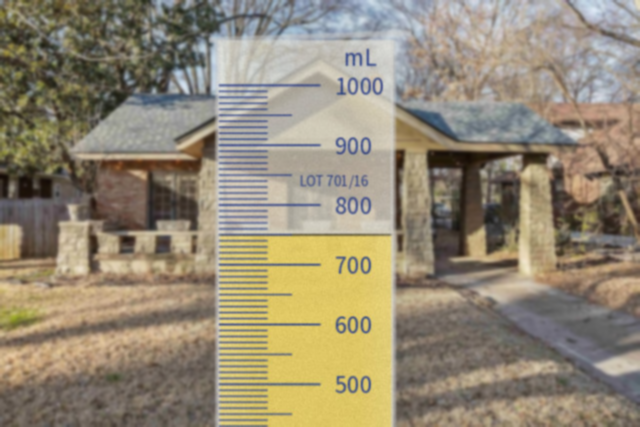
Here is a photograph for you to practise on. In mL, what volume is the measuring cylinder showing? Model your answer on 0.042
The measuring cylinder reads 750
